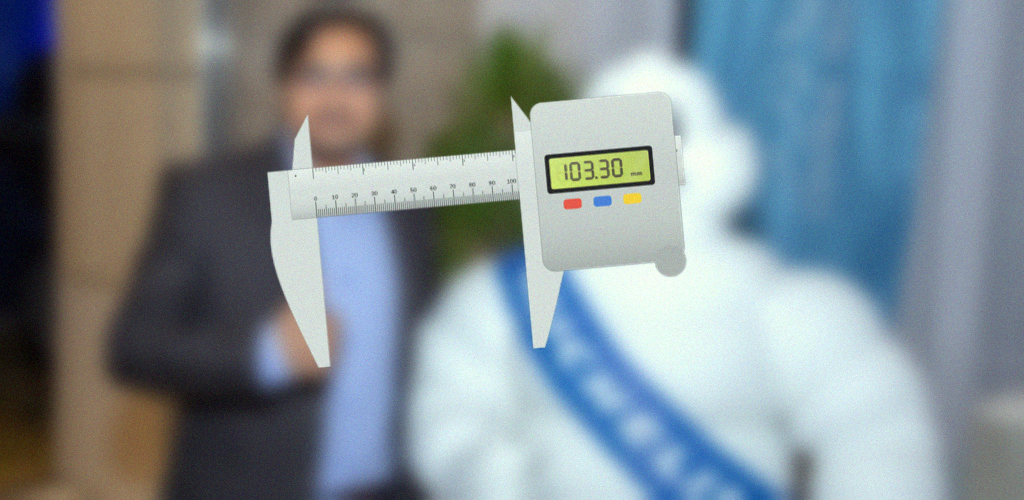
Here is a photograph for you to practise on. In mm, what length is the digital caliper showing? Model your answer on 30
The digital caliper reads 103.30
